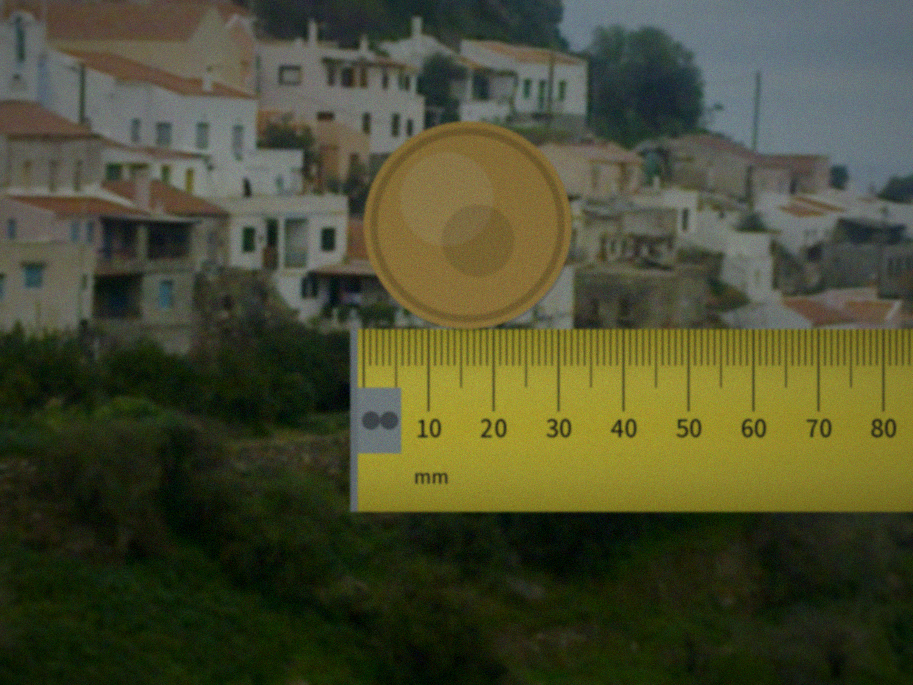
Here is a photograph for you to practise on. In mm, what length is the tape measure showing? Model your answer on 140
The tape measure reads 32
